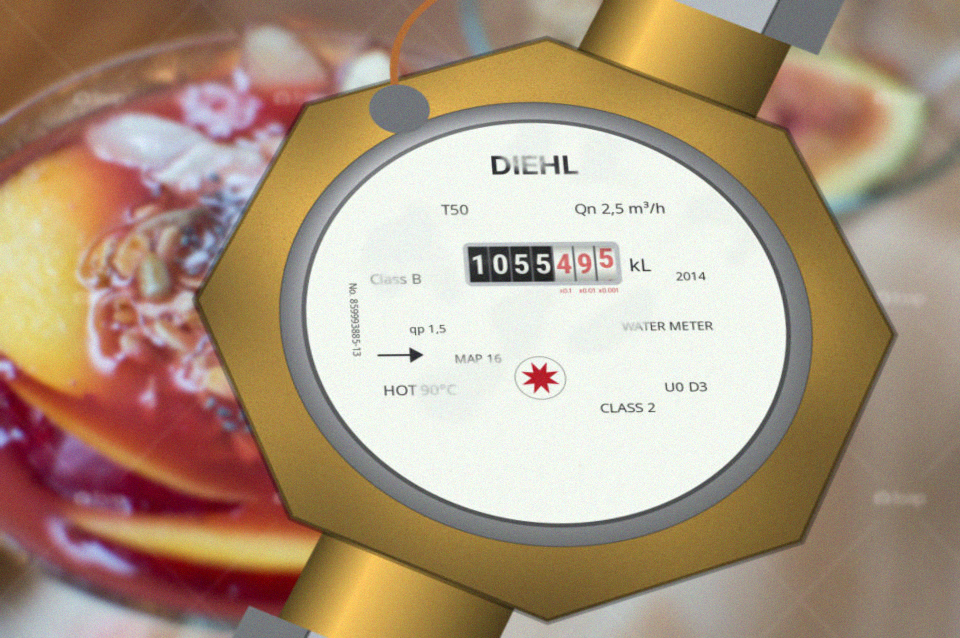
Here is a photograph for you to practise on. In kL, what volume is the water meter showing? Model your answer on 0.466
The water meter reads 1055.495
